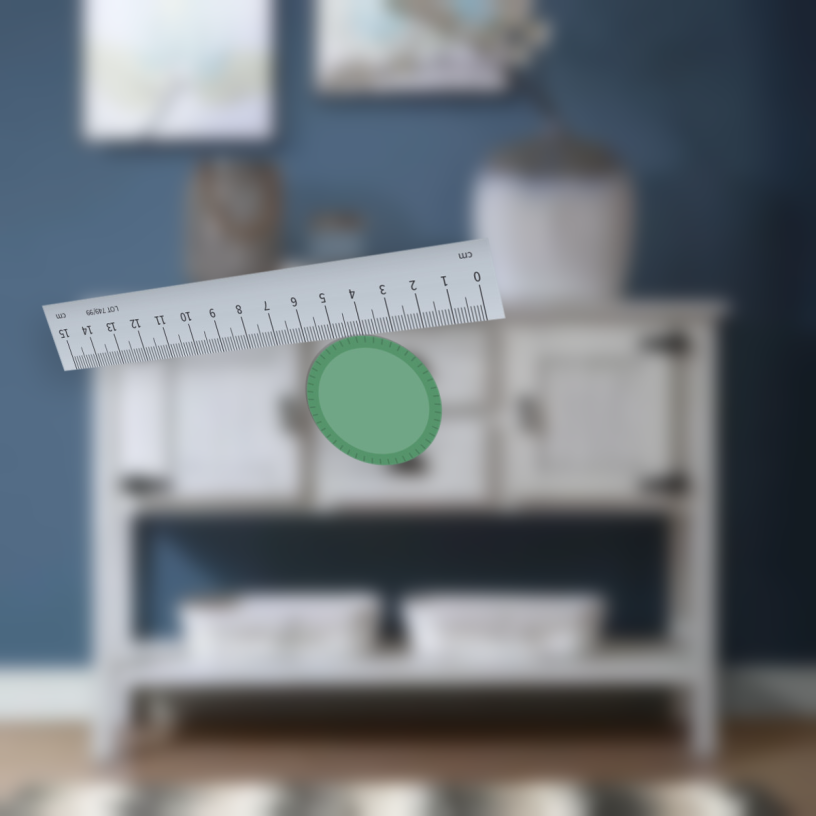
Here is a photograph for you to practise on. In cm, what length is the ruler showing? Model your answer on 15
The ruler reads 4.5
